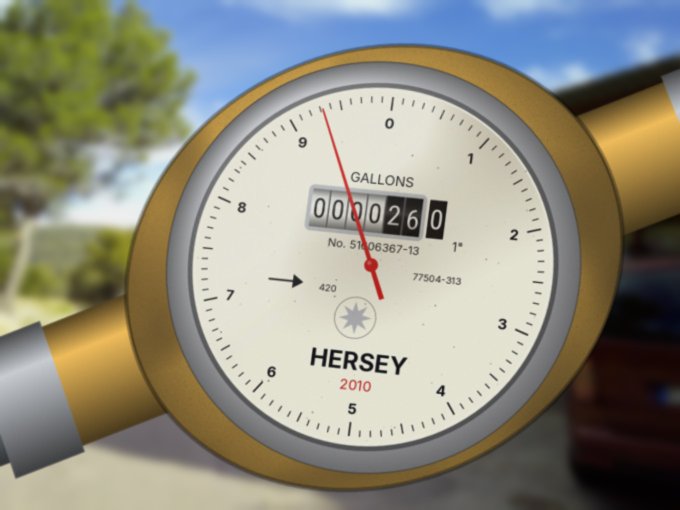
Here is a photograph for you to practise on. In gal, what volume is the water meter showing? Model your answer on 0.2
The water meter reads 259.3
